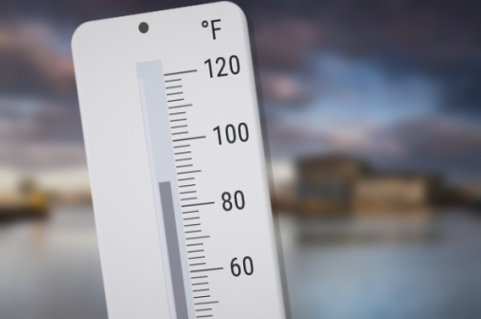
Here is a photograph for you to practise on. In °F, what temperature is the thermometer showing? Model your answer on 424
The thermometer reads 88
